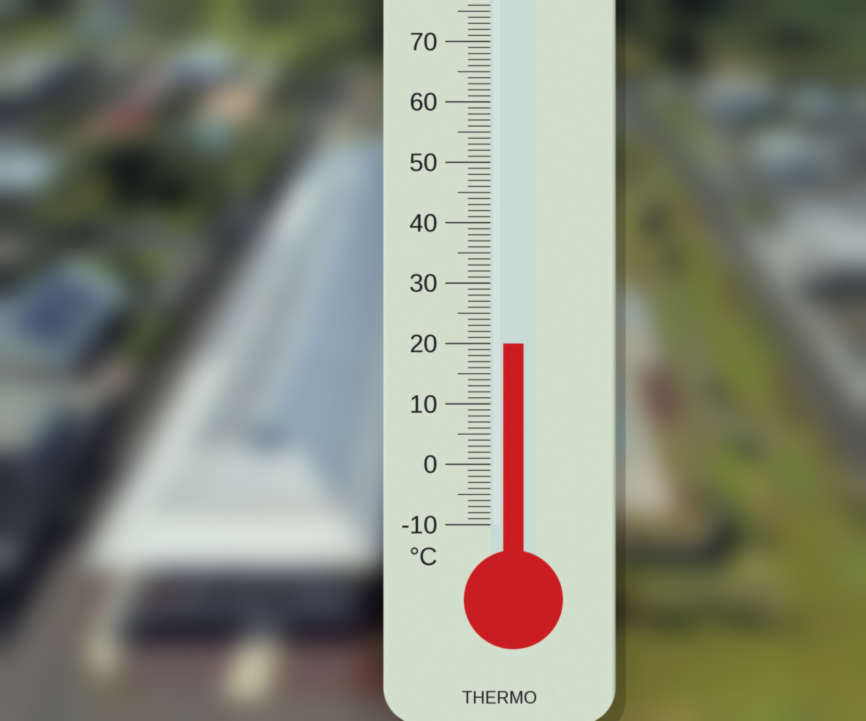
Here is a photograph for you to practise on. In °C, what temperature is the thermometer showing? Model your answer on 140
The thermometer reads 20
